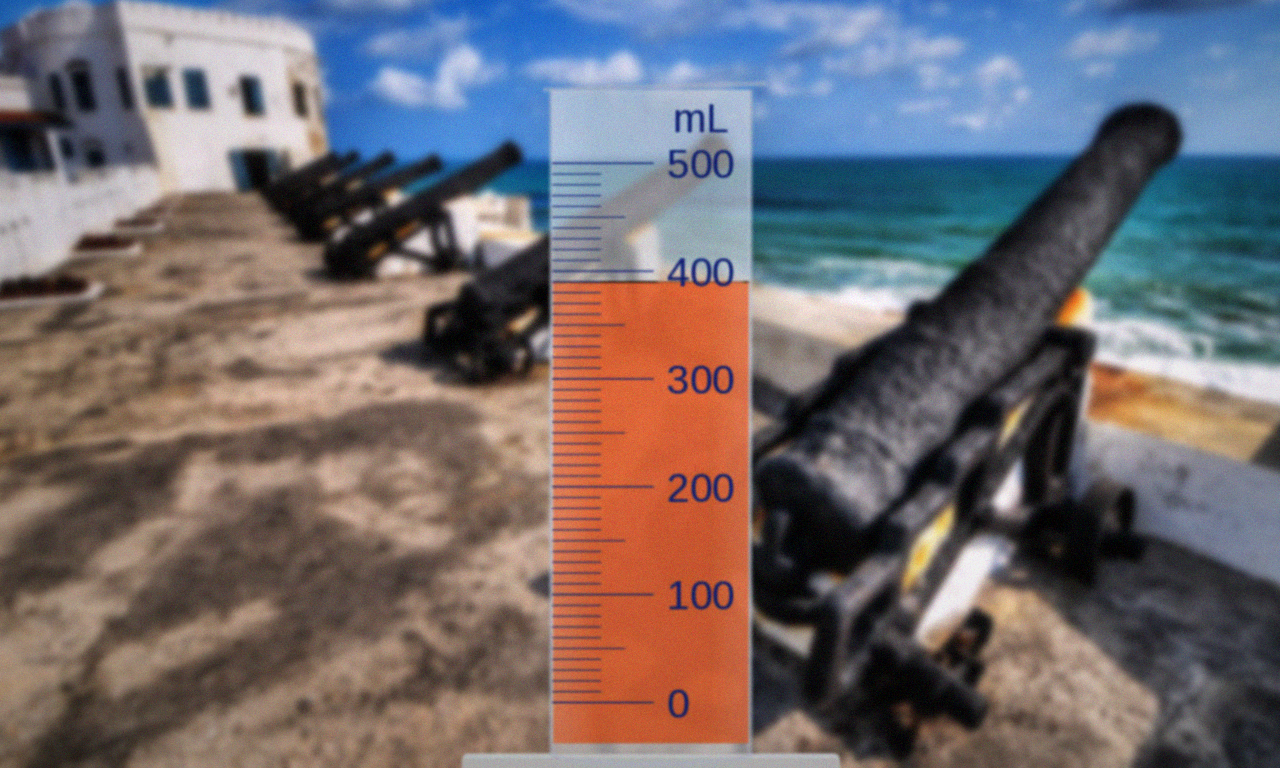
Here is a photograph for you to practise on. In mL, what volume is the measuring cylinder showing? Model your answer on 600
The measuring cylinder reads 390
